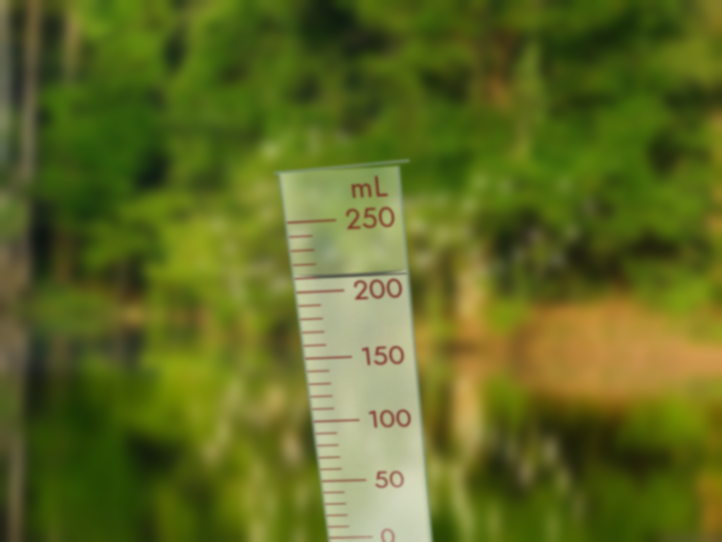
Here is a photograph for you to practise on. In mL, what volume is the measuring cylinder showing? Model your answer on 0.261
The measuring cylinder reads 210
